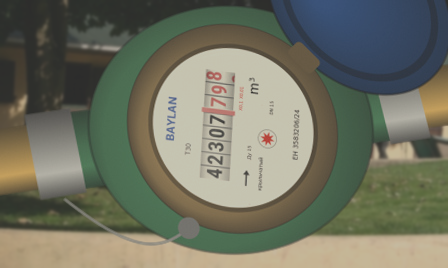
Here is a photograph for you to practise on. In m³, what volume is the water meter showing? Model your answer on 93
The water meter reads 42307.798
